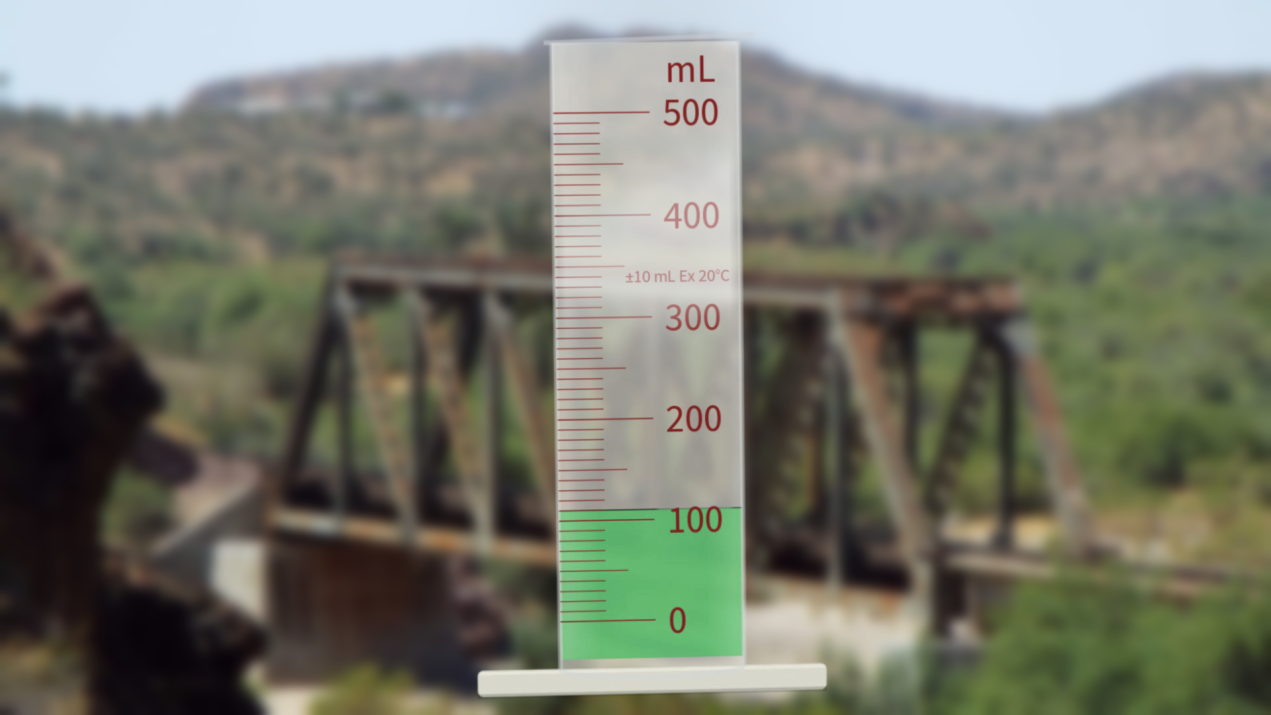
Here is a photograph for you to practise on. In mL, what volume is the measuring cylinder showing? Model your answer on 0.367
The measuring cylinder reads 110
